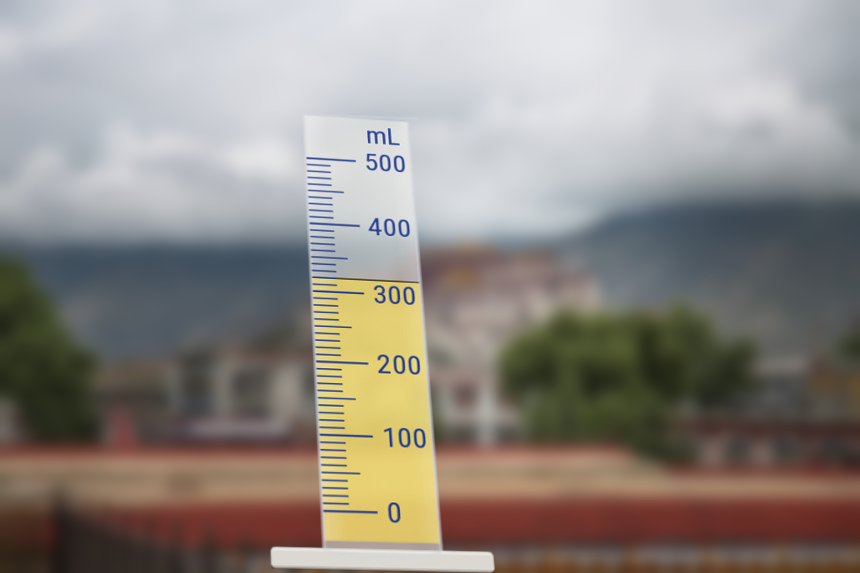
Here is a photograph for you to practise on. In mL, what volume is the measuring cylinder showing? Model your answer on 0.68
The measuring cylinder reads 320
